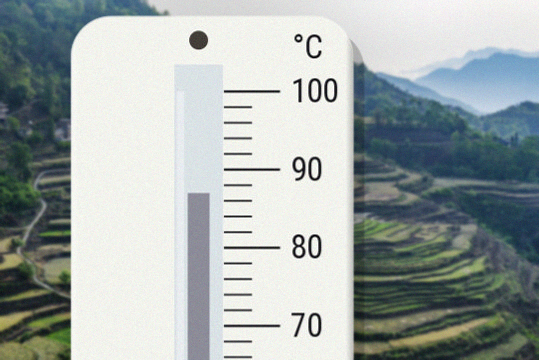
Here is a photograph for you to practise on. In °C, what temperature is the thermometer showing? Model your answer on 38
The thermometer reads 87
